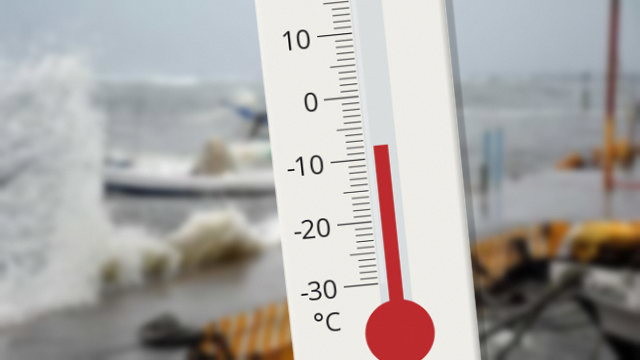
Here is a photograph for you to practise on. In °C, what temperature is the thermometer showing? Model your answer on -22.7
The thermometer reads -8
